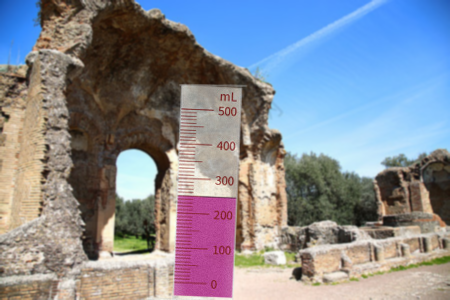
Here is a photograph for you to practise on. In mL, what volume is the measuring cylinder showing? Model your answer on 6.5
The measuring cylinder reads 250
